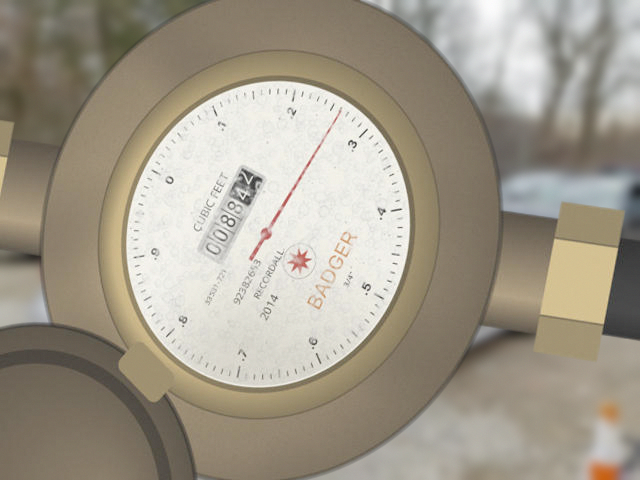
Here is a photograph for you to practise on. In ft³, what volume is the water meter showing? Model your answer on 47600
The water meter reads 8842.26
